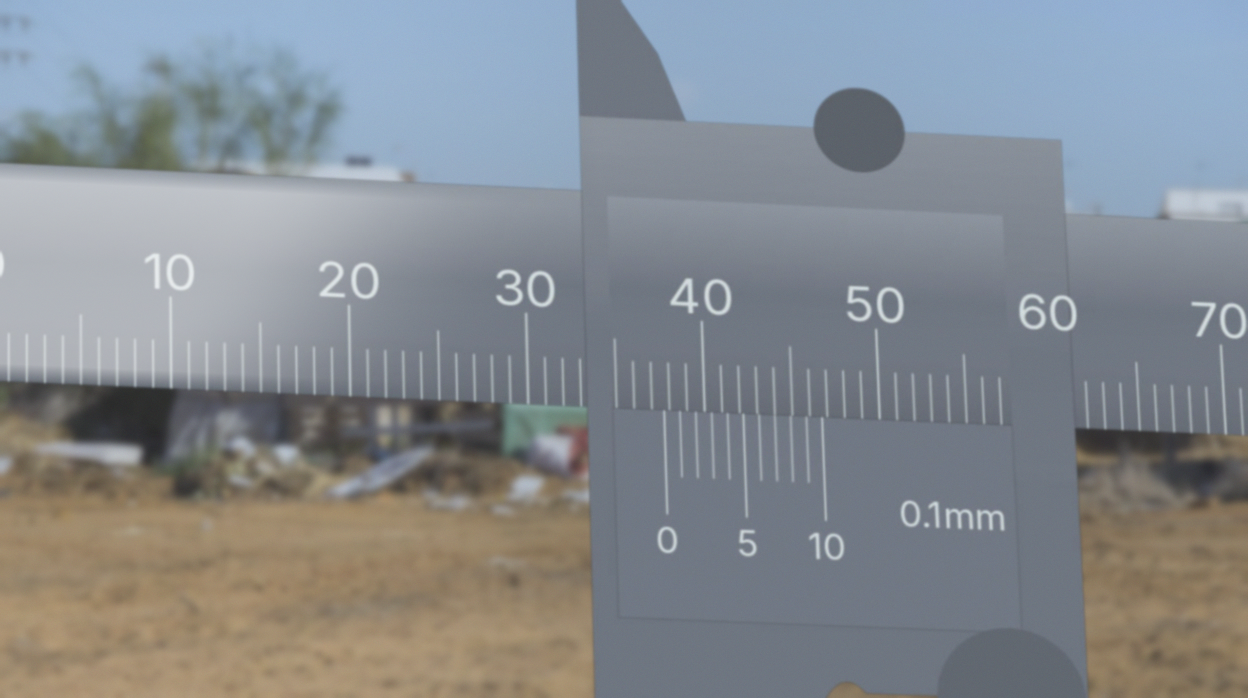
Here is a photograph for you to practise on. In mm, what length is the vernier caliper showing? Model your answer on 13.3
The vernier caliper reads 37.7
